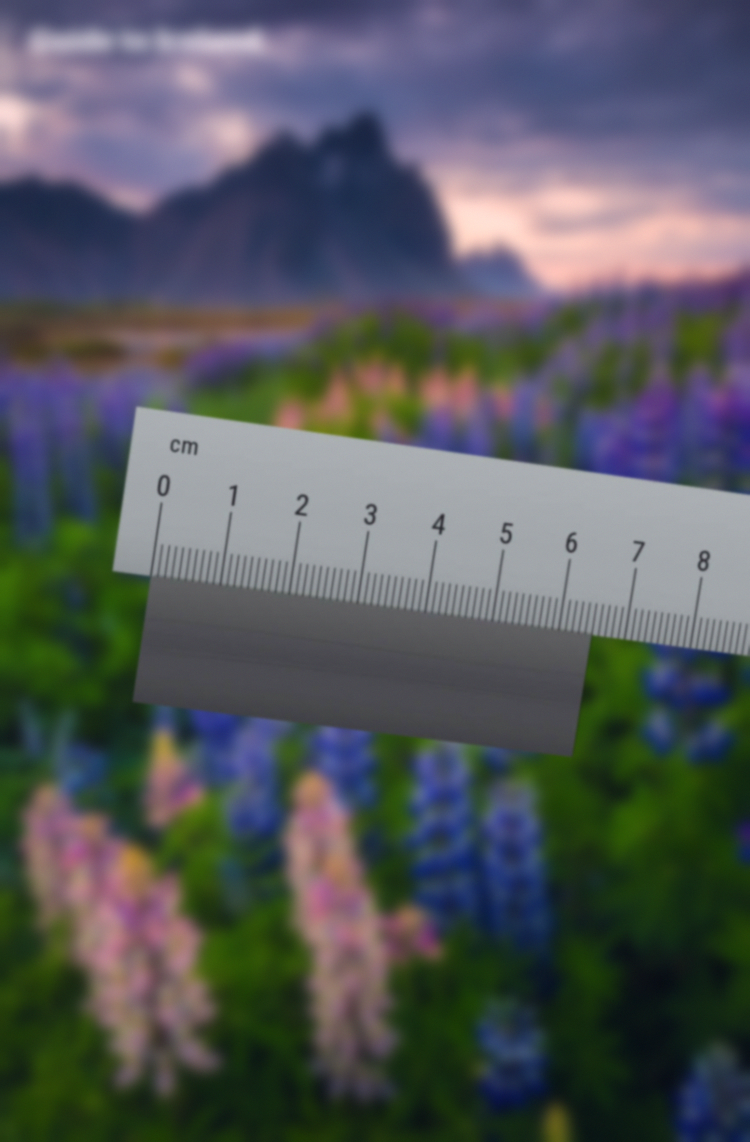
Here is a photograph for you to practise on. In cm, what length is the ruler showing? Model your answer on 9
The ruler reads 6.5
